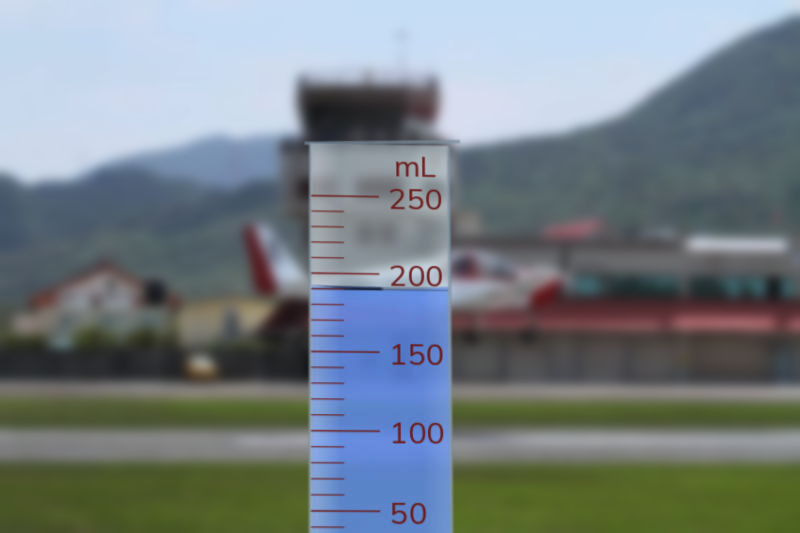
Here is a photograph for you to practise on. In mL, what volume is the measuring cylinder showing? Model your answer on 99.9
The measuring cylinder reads 190
